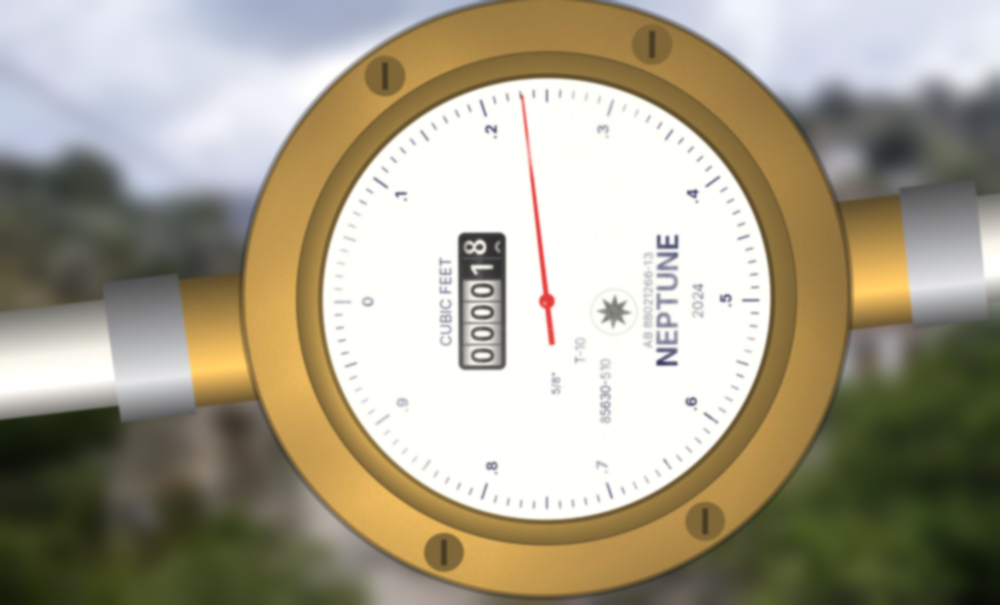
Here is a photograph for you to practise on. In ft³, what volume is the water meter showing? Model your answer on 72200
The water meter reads 18.23
